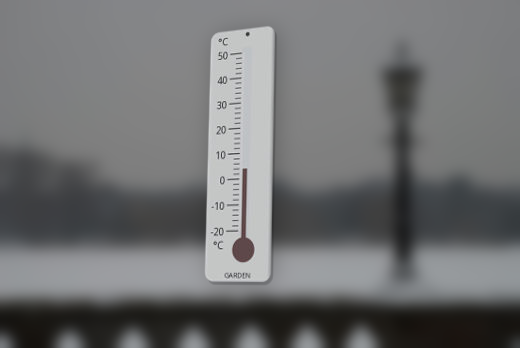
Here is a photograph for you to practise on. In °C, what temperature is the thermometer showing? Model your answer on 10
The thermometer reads 4
